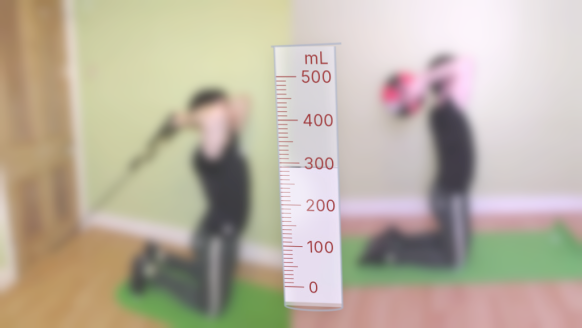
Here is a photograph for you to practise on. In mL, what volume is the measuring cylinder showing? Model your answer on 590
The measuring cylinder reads 290
